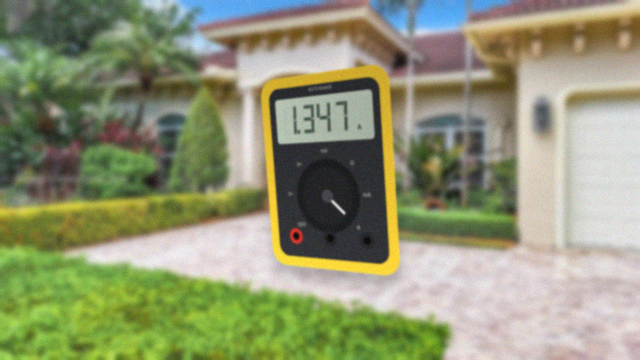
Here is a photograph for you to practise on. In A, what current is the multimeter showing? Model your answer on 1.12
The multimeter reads 1.347
